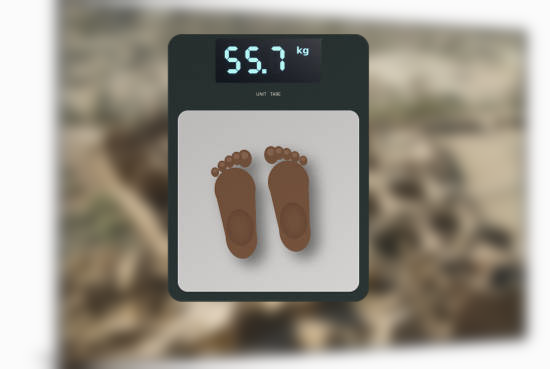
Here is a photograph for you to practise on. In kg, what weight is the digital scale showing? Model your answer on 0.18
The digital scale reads 55.7
